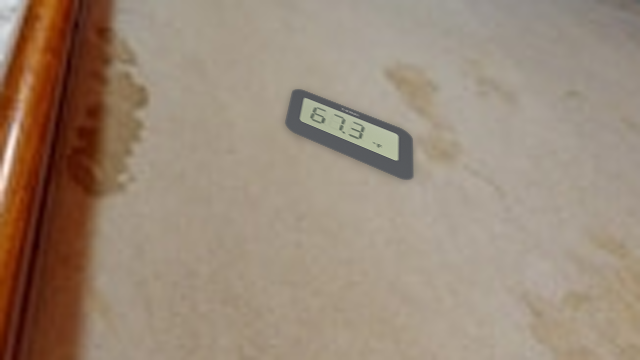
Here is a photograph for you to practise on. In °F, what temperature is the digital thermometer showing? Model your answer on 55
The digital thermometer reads 67.3
